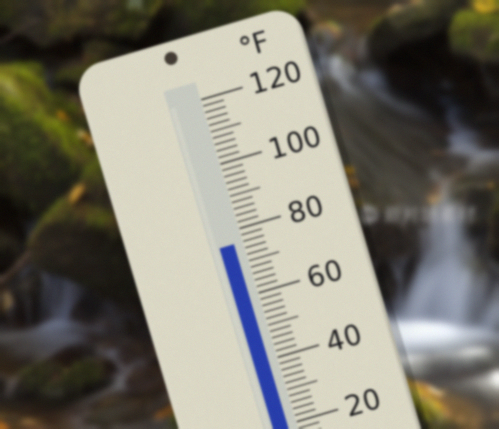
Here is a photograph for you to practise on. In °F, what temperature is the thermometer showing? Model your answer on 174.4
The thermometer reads 76
